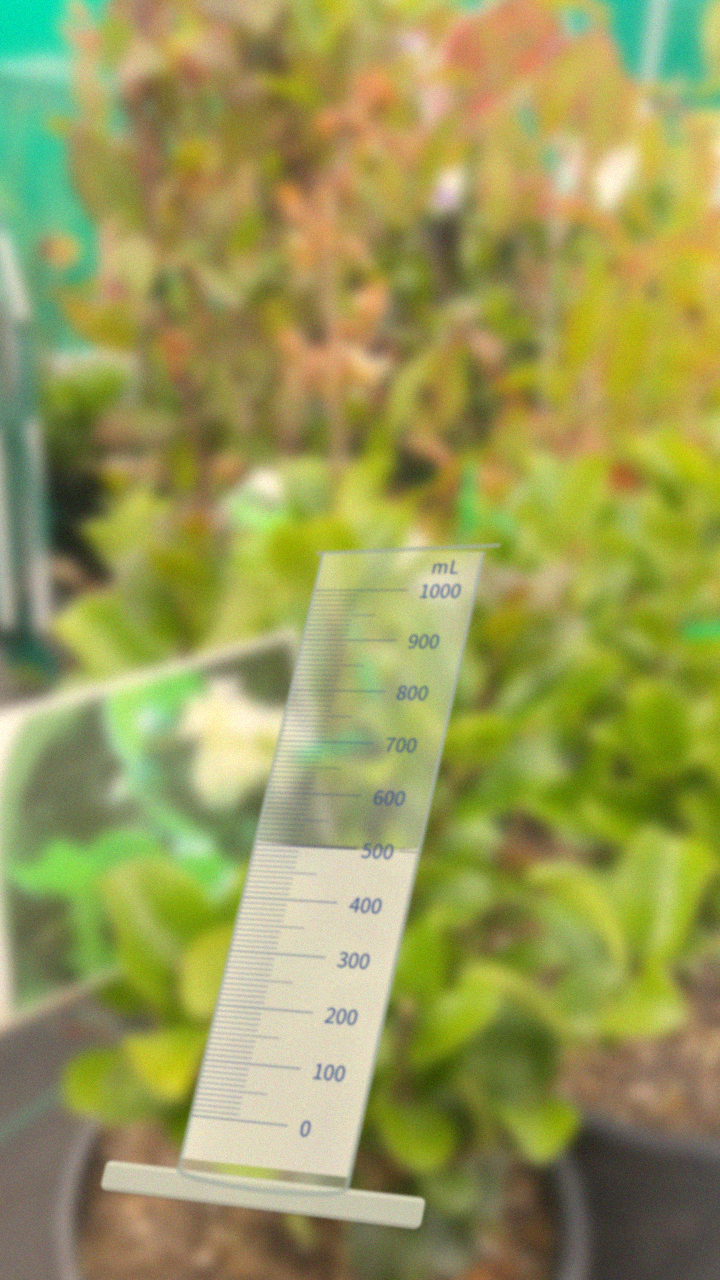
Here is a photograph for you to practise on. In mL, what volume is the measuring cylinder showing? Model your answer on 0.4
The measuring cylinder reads 500
